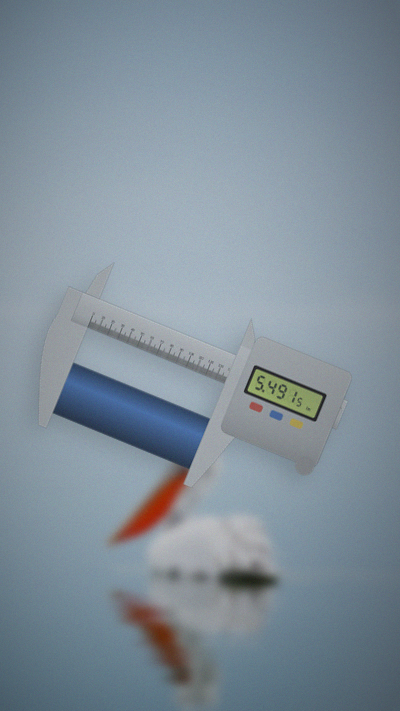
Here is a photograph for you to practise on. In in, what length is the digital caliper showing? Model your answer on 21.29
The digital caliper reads 5.4915
